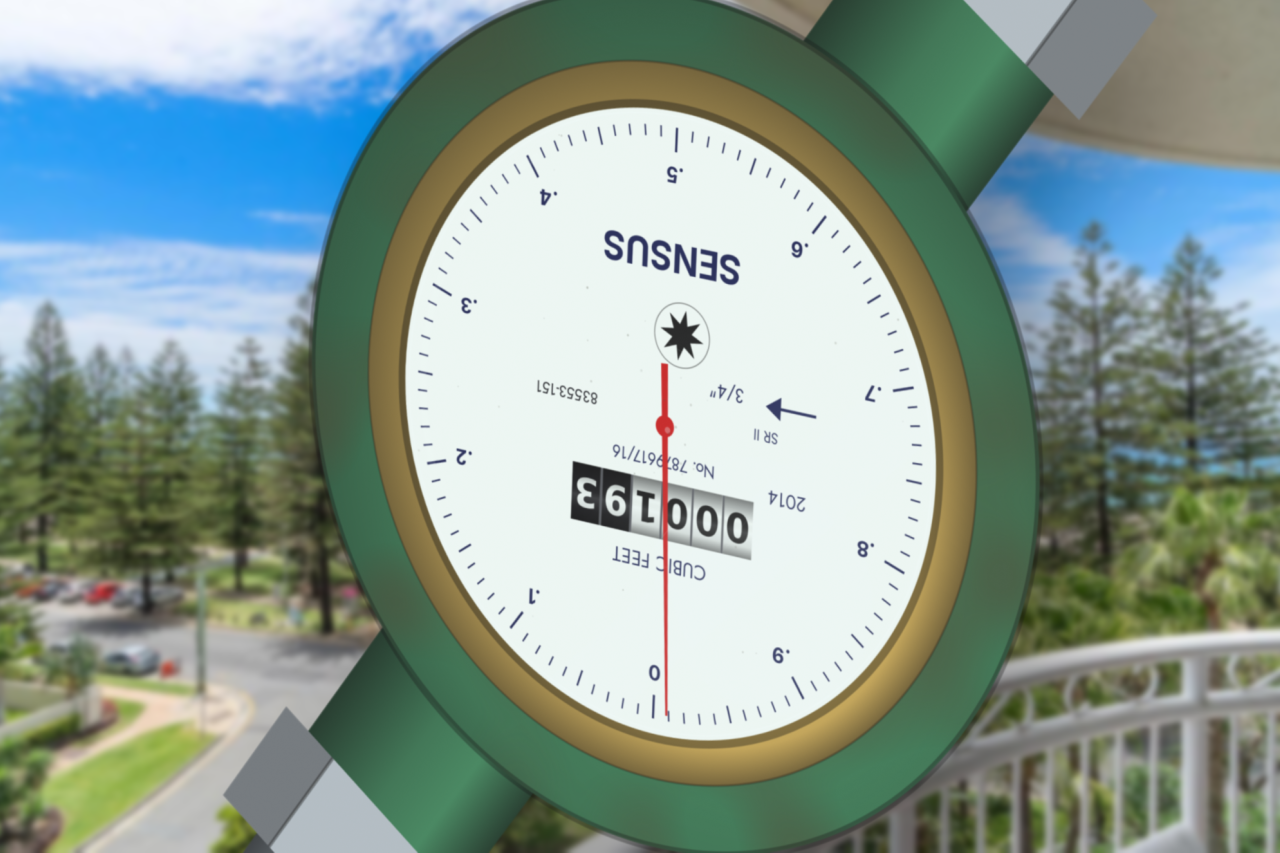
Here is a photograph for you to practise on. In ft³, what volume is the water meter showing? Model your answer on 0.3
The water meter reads 192.99
